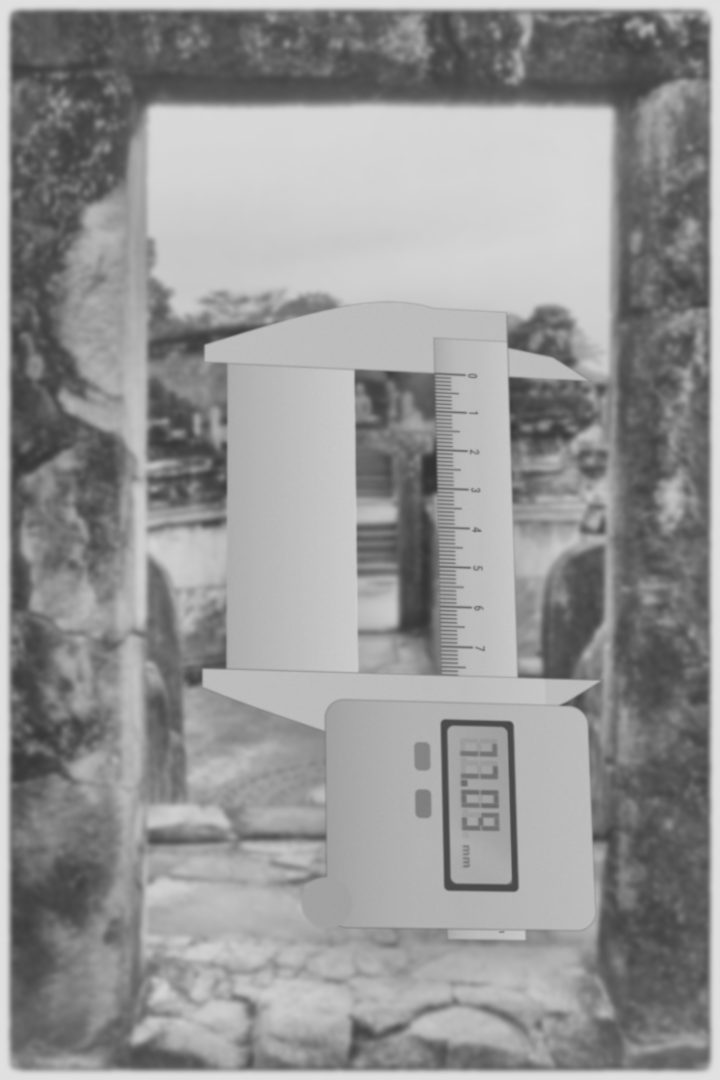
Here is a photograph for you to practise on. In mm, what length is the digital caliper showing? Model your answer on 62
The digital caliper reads 77.09
